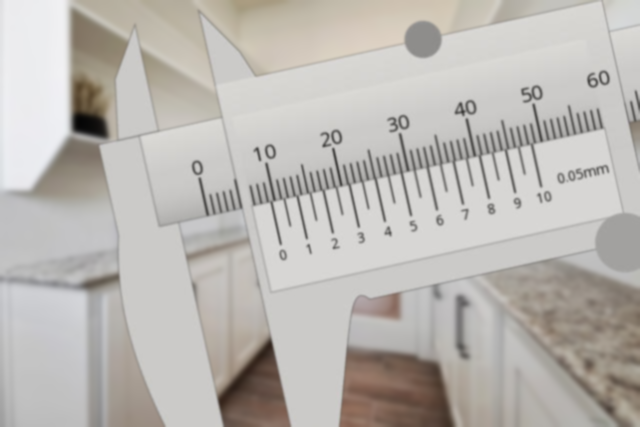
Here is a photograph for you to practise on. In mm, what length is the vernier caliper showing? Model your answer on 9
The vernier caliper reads 9.5
